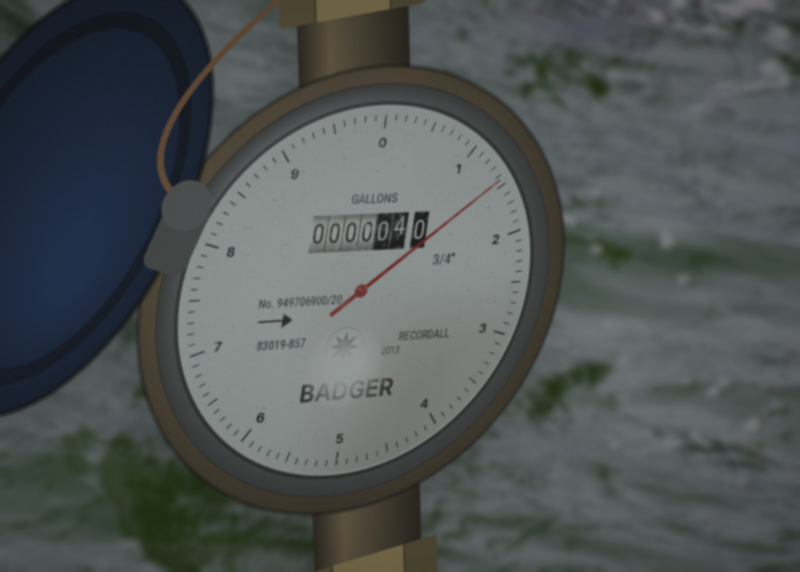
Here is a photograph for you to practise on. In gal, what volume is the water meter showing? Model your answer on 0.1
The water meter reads 41.4
